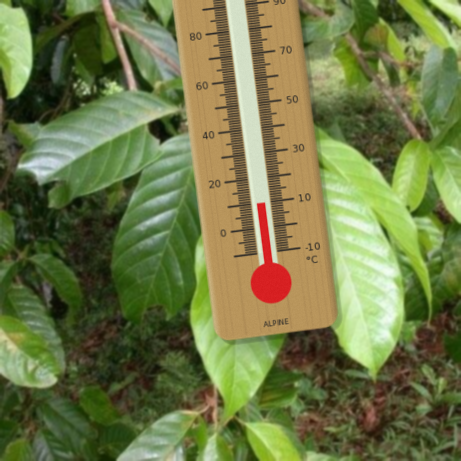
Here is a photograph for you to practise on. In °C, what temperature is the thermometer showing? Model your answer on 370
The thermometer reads 10
